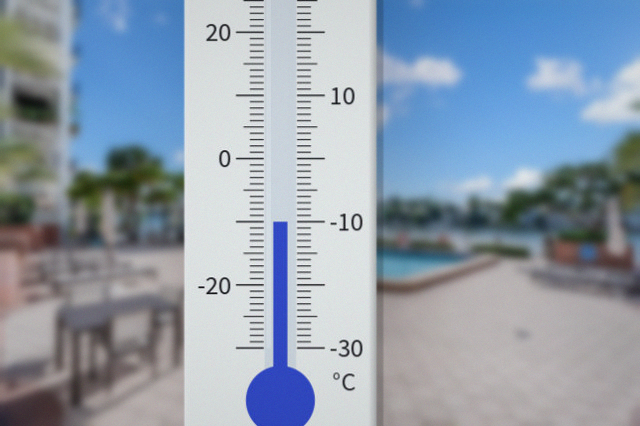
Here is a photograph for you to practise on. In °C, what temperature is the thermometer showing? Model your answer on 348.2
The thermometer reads -10
